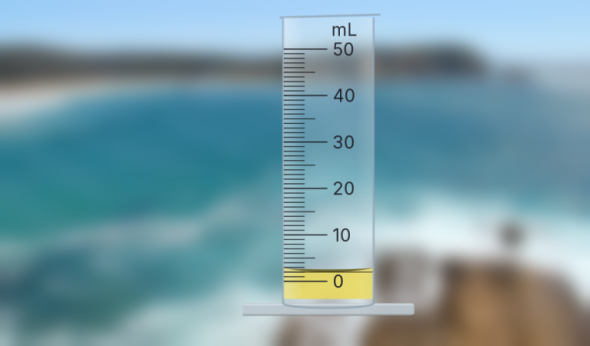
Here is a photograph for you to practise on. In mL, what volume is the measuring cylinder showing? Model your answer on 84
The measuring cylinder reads 2
